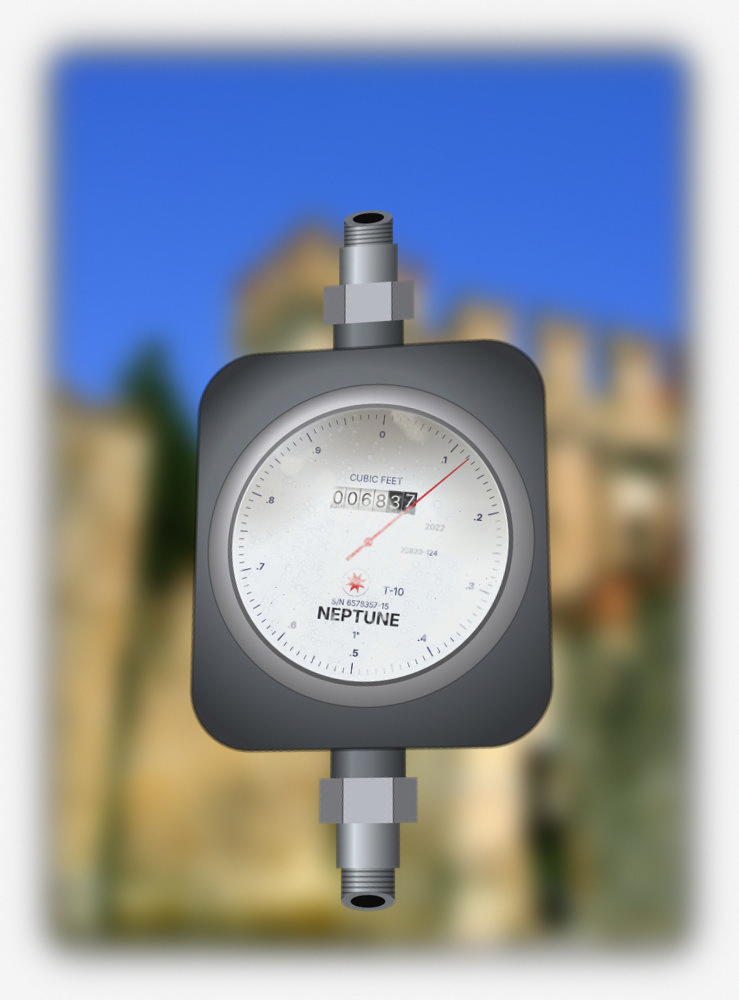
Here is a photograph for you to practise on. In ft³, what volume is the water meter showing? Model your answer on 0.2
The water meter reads 6837.12
